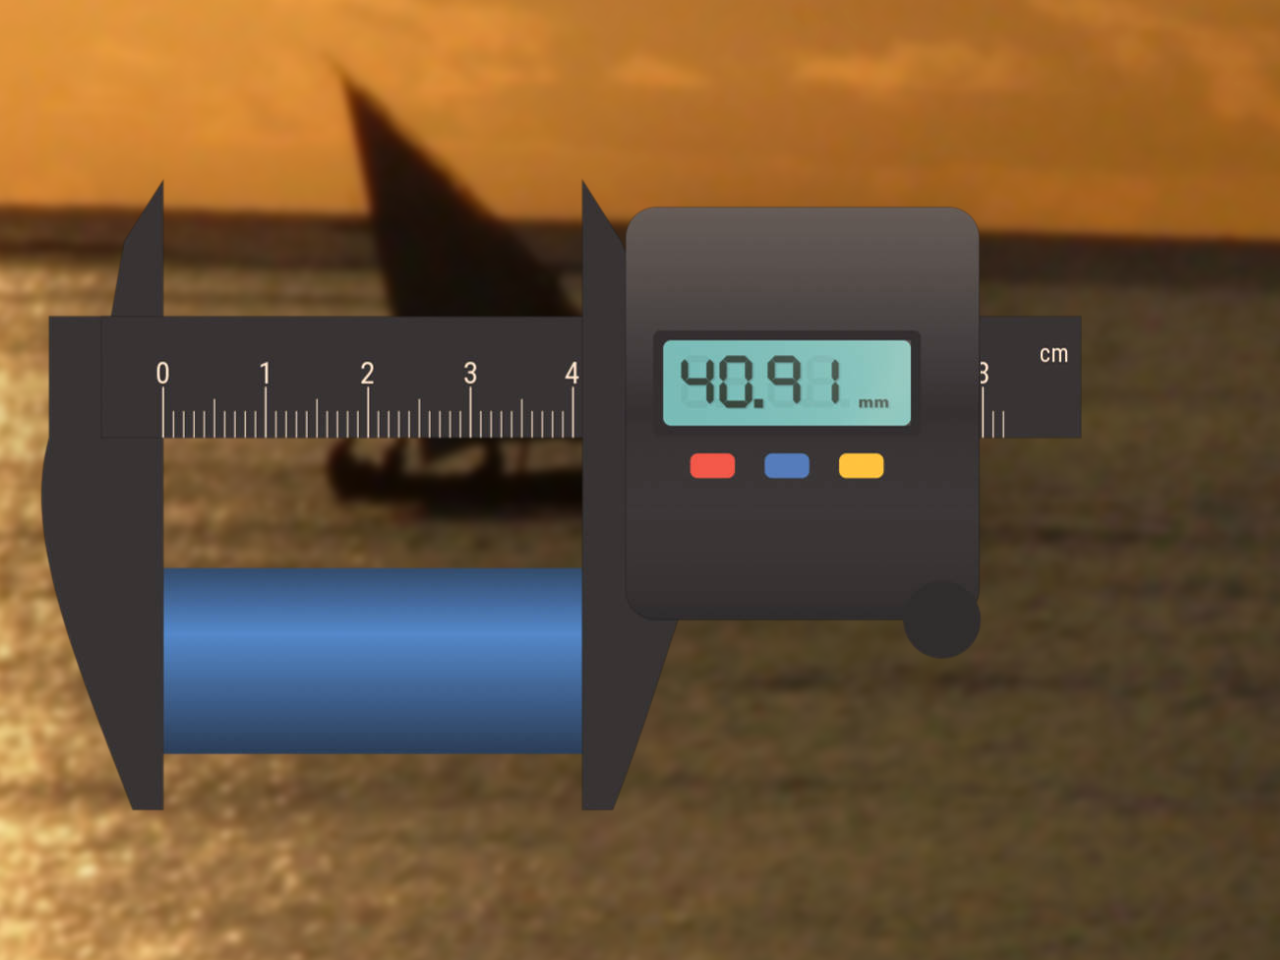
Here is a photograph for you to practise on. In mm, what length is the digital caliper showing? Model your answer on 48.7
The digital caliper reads 40.91
